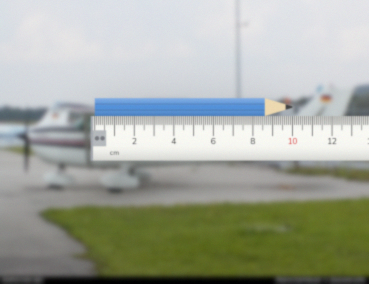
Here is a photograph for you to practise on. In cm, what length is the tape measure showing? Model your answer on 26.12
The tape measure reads 10
